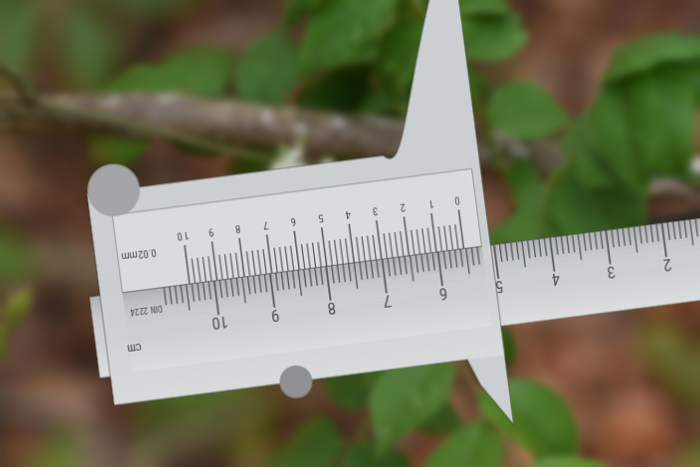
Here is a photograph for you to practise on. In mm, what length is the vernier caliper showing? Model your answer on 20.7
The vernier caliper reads 55.4
